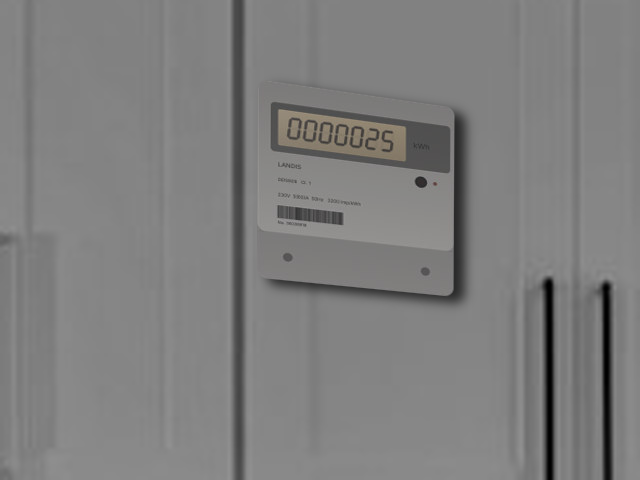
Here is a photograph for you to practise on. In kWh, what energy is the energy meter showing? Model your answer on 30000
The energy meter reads 25
